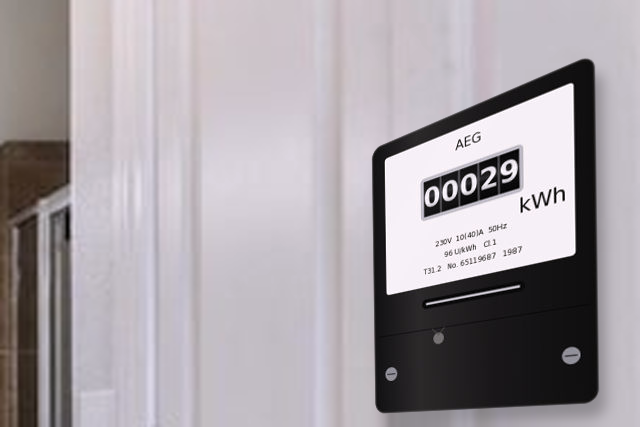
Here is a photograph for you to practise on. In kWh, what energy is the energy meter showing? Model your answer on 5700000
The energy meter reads 29
